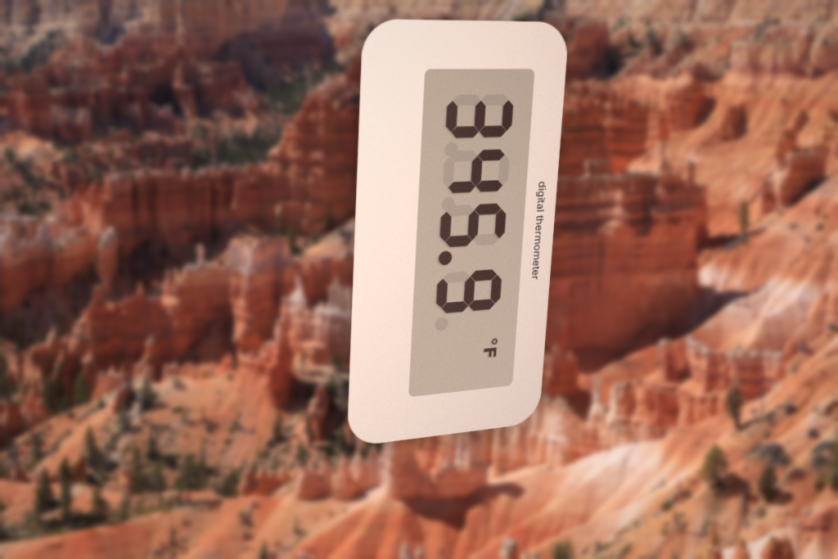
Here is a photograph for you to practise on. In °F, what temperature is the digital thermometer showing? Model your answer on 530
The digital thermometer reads 345.9
